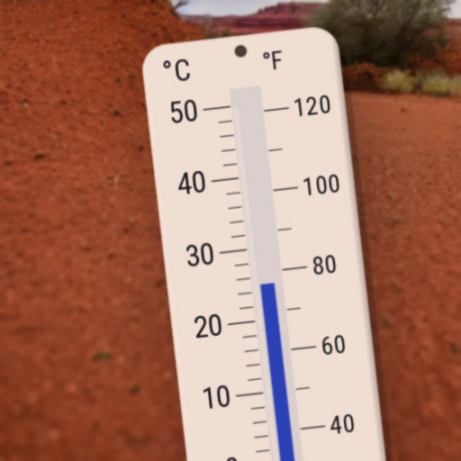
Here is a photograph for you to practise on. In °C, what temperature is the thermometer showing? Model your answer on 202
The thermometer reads 25
